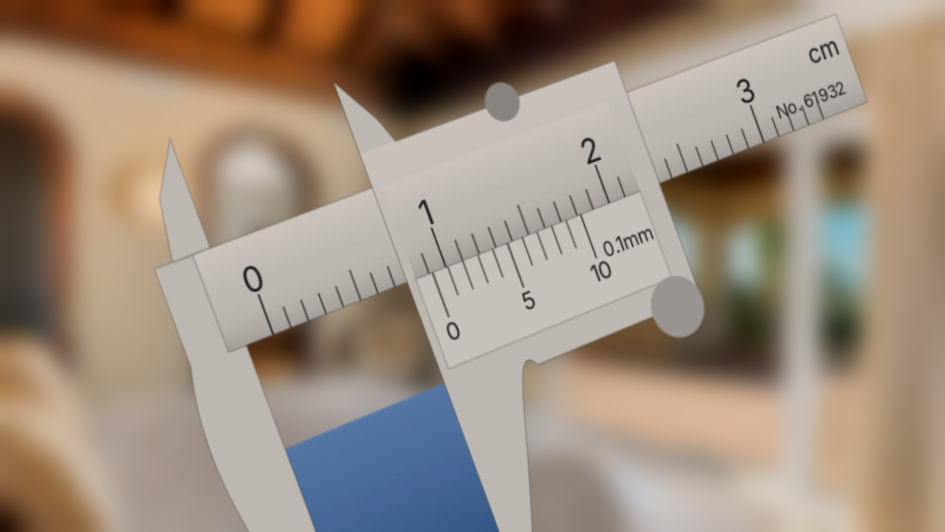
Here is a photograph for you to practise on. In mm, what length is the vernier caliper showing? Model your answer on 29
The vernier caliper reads 9.2
